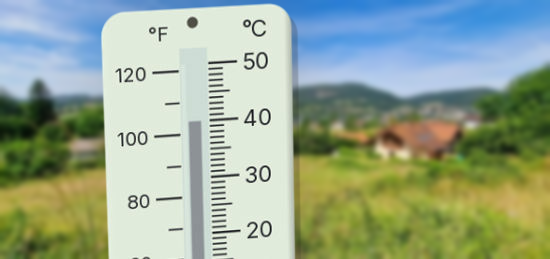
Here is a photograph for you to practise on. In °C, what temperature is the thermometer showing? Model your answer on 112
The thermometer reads 40
